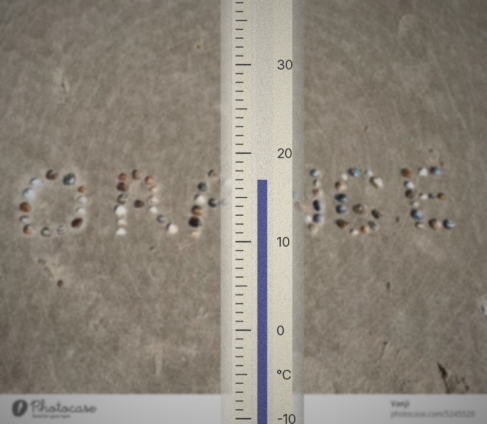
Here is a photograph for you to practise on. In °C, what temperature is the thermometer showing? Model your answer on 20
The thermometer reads 17
